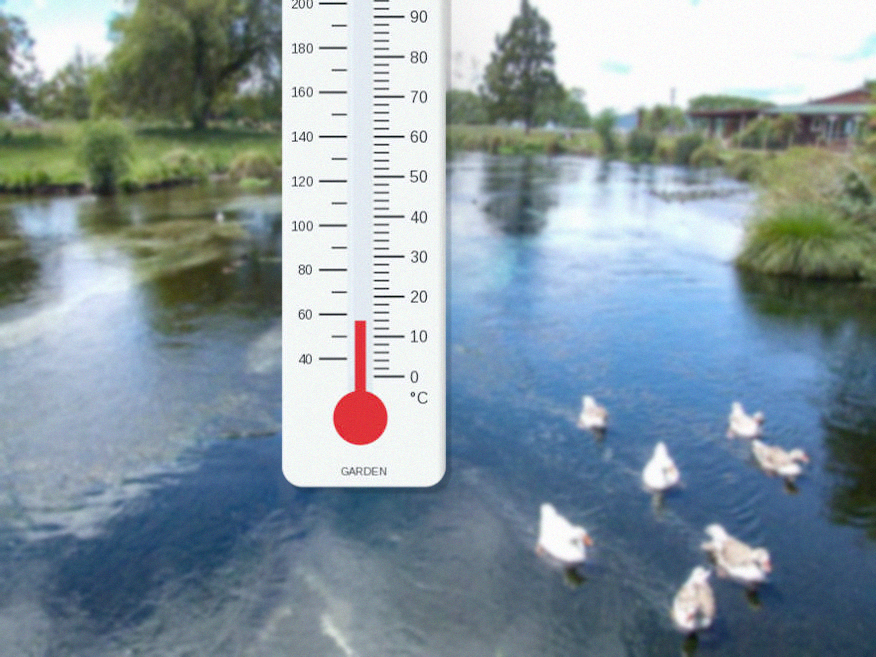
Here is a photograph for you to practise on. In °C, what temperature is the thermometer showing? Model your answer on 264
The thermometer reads 14
